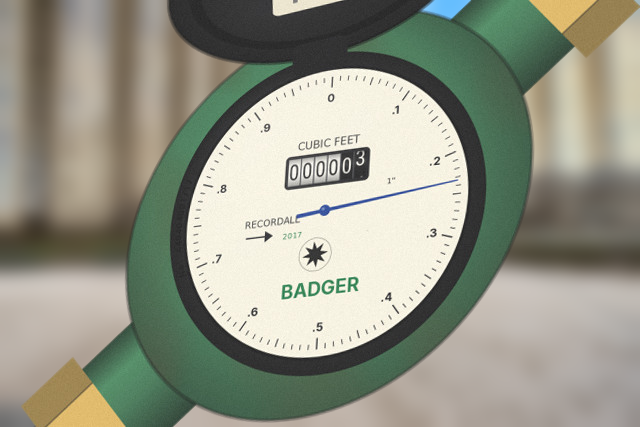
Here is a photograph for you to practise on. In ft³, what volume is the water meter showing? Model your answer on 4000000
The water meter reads 3.23
